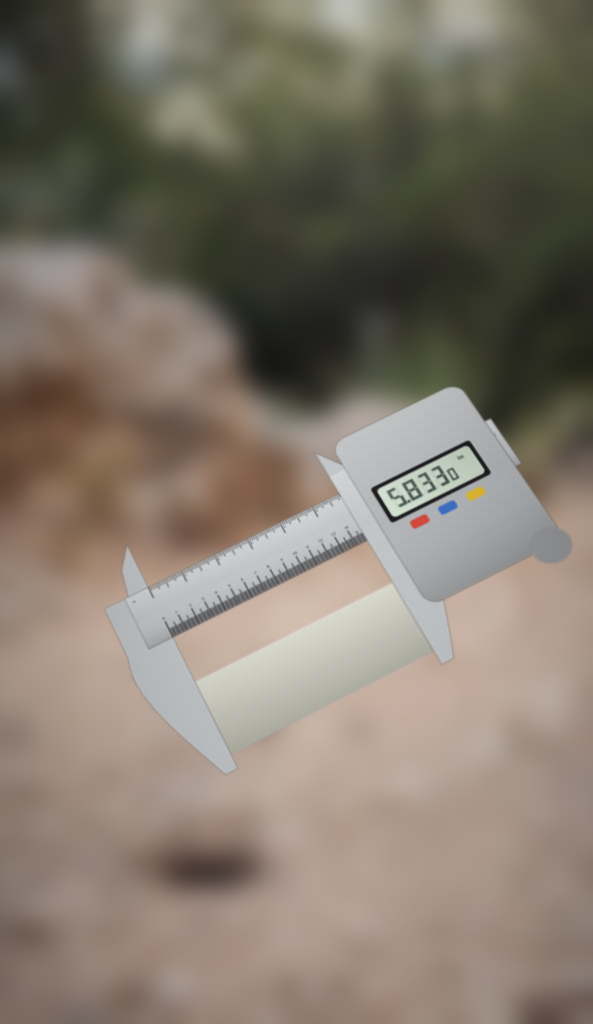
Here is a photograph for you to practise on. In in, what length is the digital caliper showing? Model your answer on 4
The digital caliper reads 5.8330
